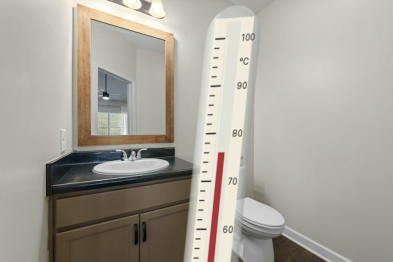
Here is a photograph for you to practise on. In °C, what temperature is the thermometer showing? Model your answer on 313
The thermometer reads 76
